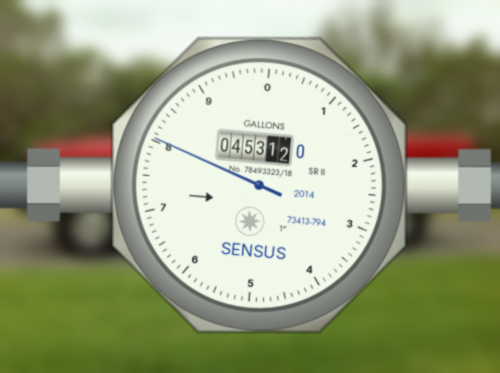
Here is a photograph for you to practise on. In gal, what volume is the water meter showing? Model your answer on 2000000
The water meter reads 453118.0
